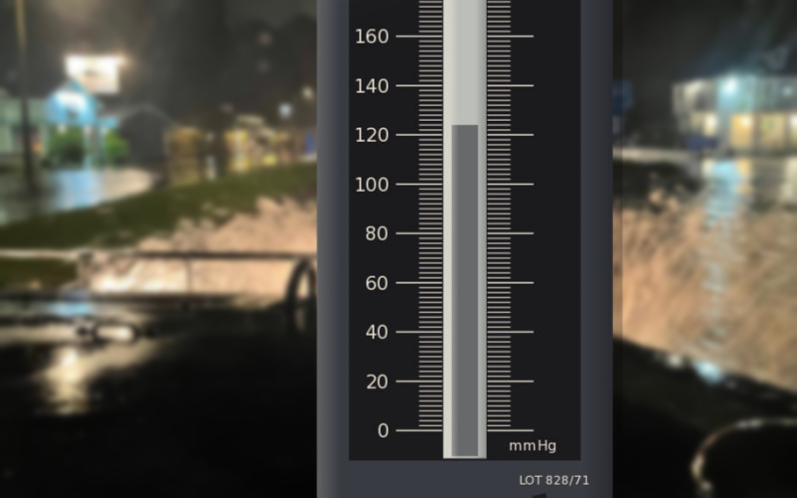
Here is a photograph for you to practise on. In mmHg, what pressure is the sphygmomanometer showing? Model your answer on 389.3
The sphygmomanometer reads 124
